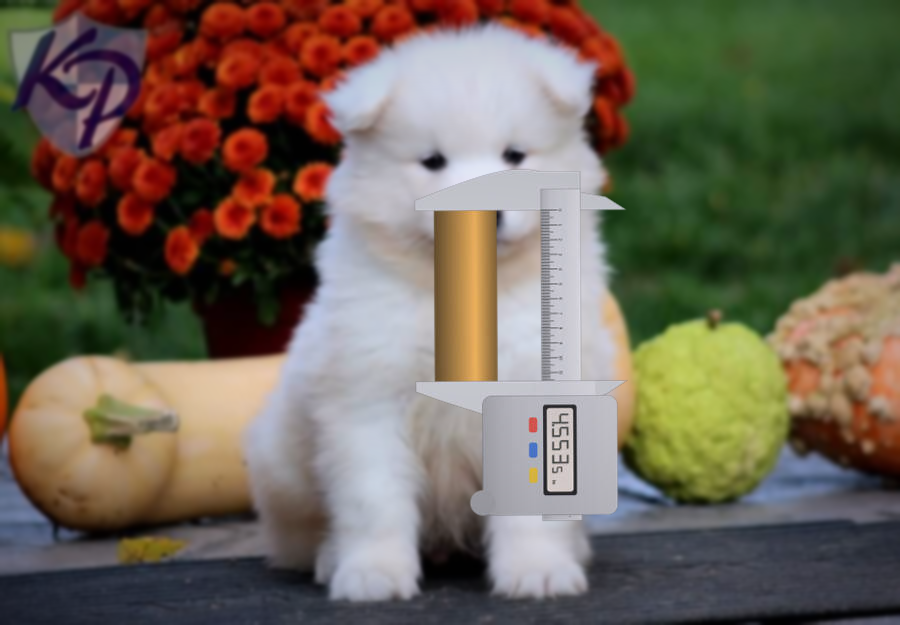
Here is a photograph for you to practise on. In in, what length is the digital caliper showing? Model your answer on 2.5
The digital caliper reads 4.5535
